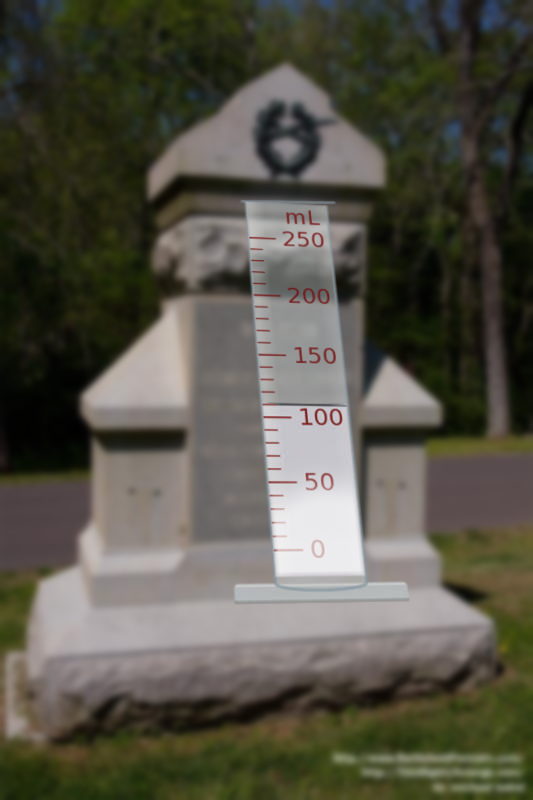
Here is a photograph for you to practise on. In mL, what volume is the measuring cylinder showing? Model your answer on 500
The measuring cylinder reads 110
